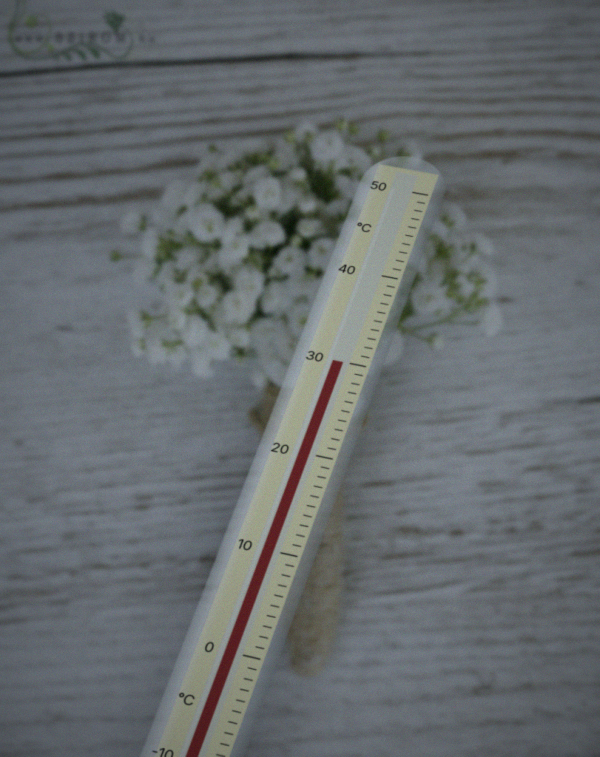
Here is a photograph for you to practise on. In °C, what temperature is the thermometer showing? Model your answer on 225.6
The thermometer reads 30
